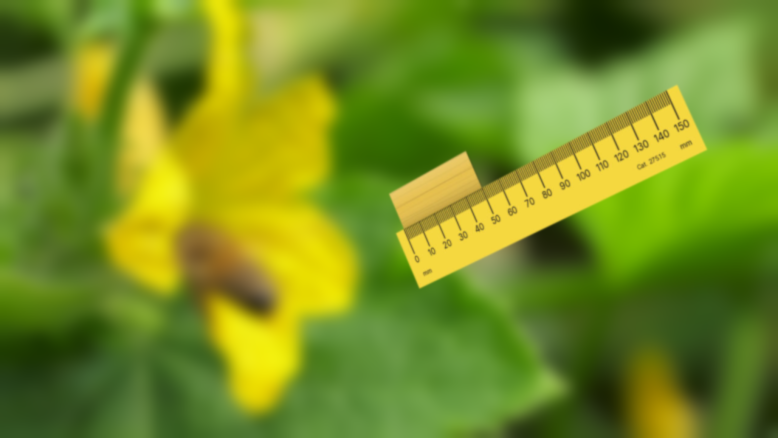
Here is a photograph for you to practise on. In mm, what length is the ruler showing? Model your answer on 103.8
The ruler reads 50
